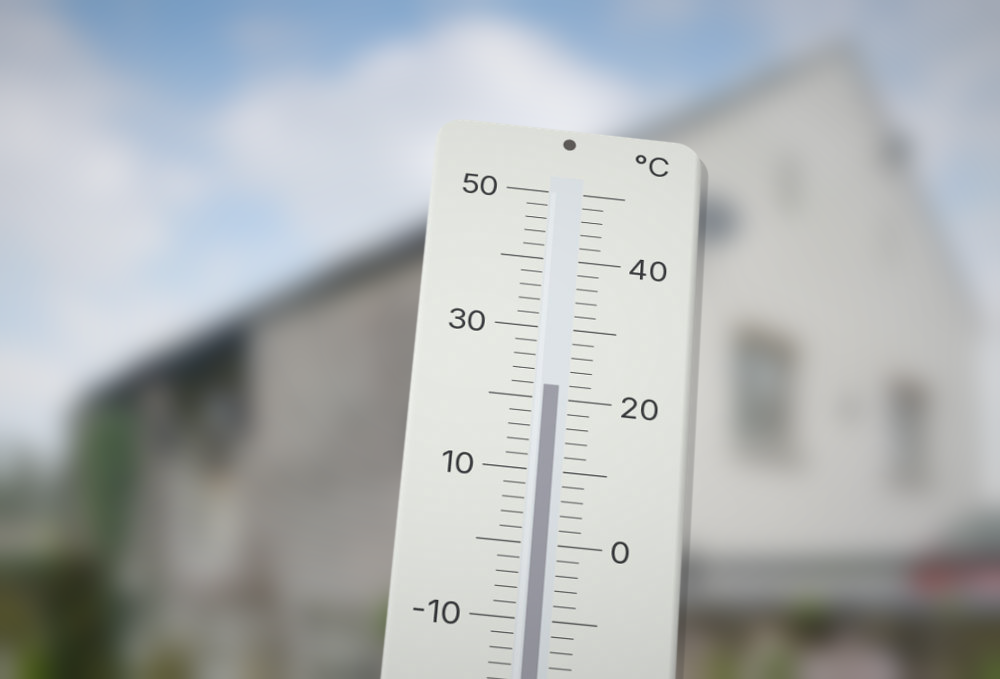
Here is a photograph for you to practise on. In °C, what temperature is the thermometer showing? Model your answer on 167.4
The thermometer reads 22
